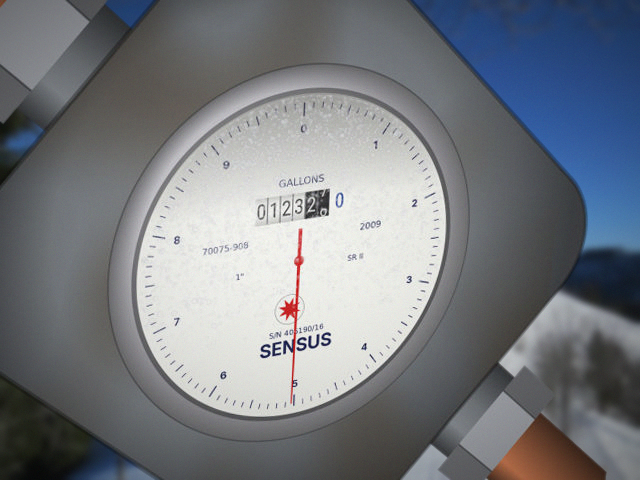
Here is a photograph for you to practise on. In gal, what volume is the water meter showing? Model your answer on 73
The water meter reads 123275.0
